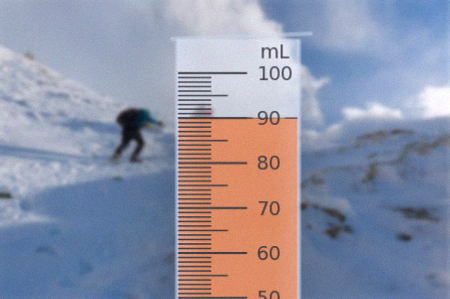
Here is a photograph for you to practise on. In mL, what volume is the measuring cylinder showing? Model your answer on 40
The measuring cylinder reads 90
